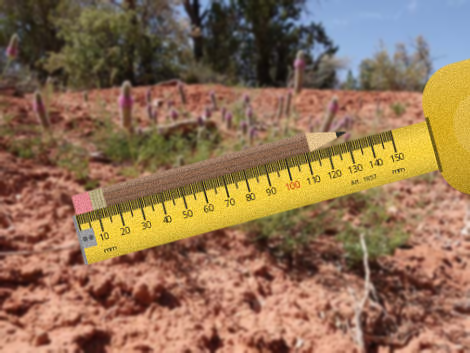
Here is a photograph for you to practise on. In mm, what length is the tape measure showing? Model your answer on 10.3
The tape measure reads 130
